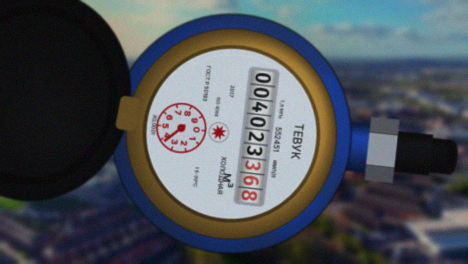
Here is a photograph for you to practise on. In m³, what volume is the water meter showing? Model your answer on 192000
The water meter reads 4023.3683
